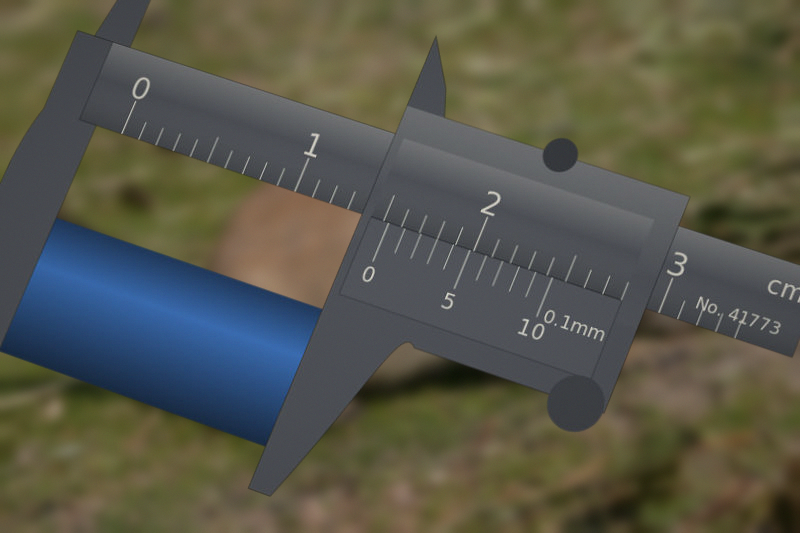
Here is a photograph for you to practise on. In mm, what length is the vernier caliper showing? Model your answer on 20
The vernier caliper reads 15.3
